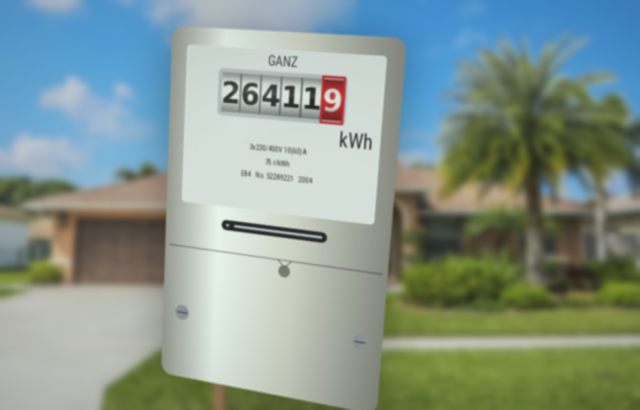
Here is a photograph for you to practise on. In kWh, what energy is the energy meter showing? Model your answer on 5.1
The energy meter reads 26411.9
